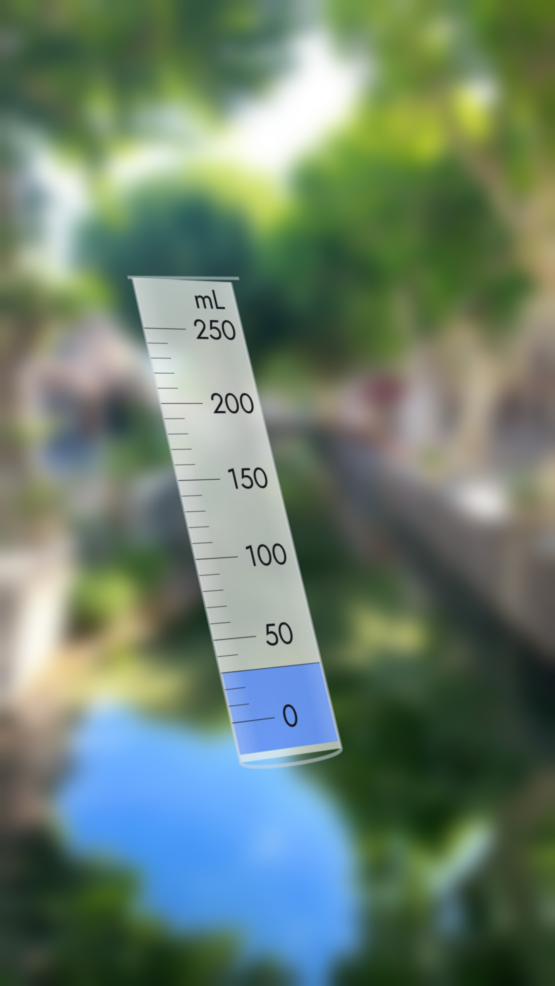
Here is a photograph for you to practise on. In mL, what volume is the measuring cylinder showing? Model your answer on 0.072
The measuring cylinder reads 30
